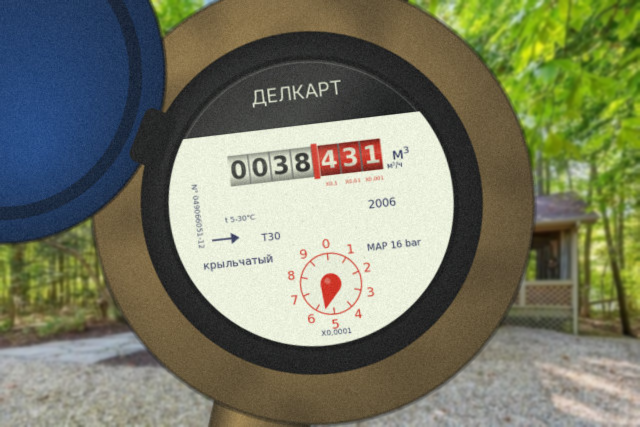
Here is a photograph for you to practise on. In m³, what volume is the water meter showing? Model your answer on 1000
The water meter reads 38.4315
